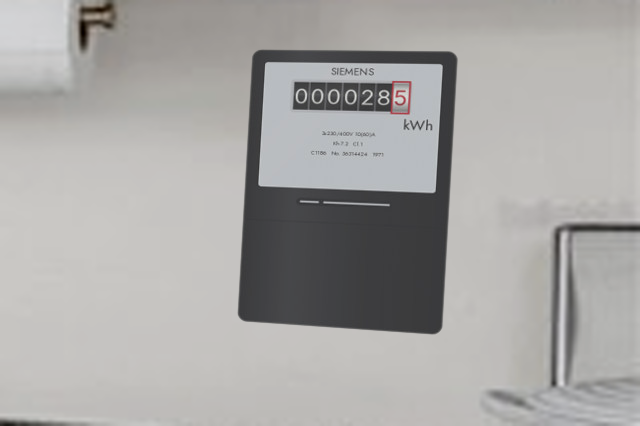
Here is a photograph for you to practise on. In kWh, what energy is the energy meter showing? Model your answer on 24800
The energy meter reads 28.5
